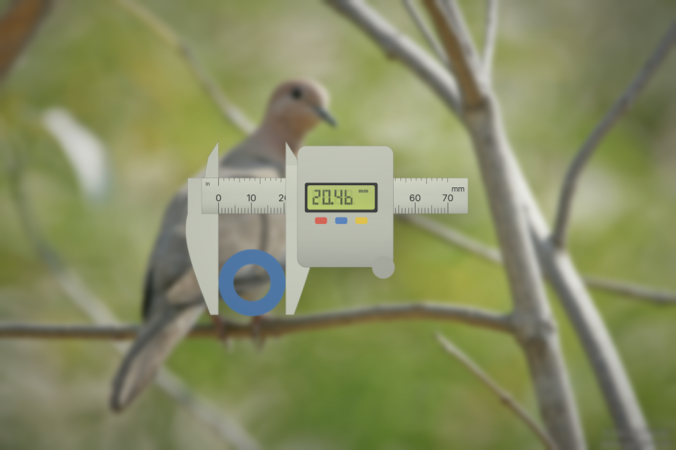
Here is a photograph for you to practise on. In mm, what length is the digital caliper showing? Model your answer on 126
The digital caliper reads 20.46
